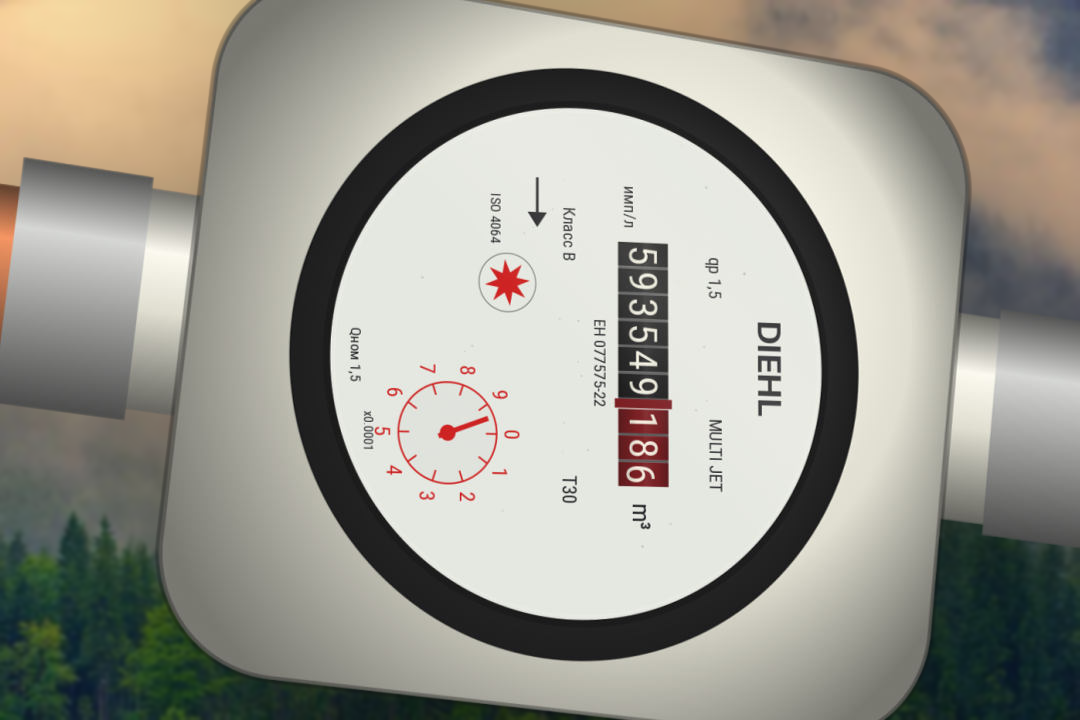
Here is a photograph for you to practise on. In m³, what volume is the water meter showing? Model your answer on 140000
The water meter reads 593549.1859
